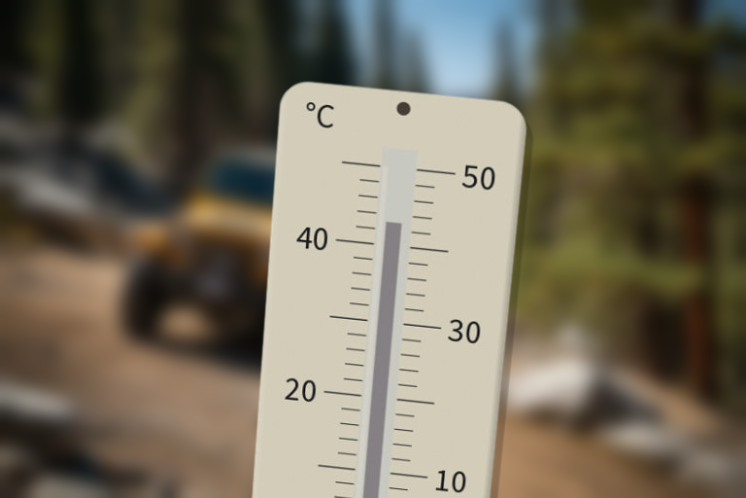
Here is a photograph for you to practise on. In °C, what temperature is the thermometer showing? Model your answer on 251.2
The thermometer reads 43
